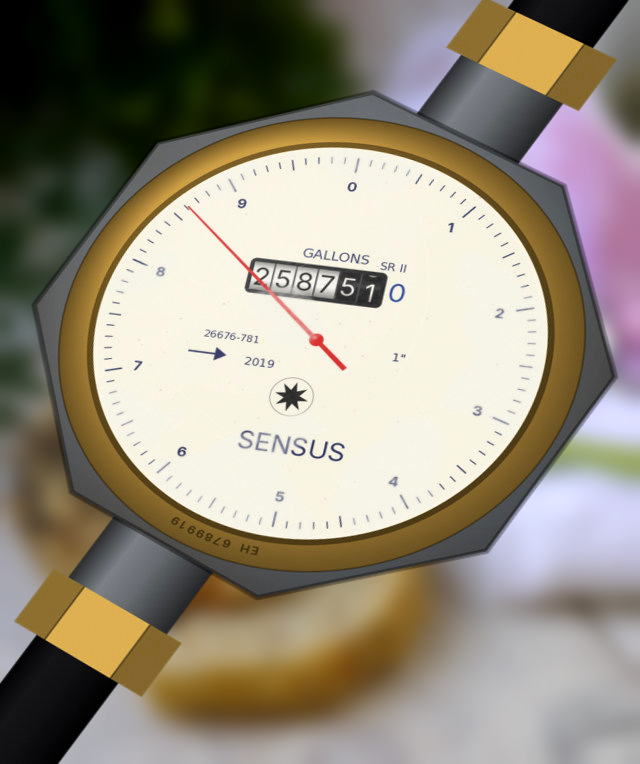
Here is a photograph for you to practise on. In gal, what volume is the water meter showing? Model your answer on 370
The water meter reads 2587508.6
